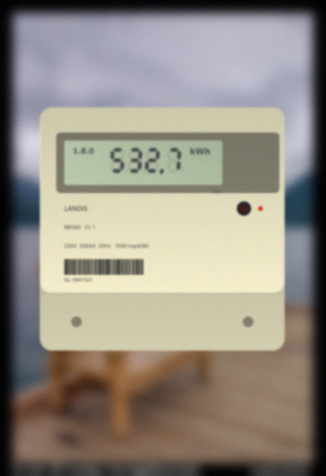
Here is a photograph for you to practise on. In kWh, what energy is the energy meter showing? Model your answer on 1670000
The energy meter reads 532.7
